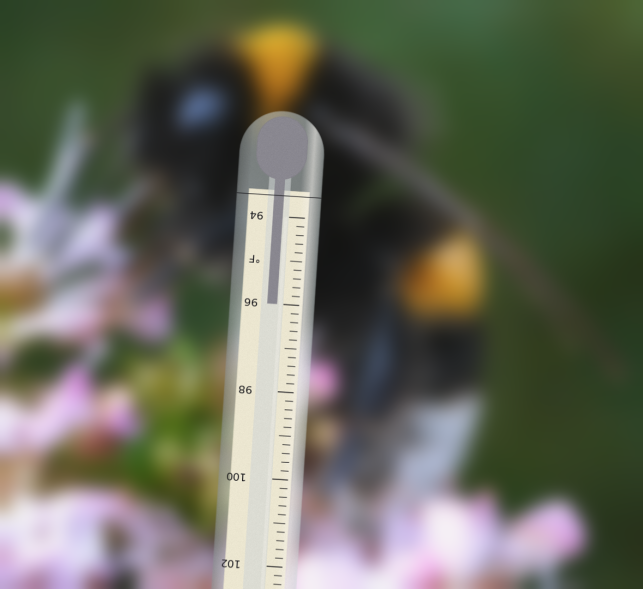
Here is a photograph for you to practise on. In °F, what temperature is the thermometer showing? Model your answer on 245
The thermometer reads 96
